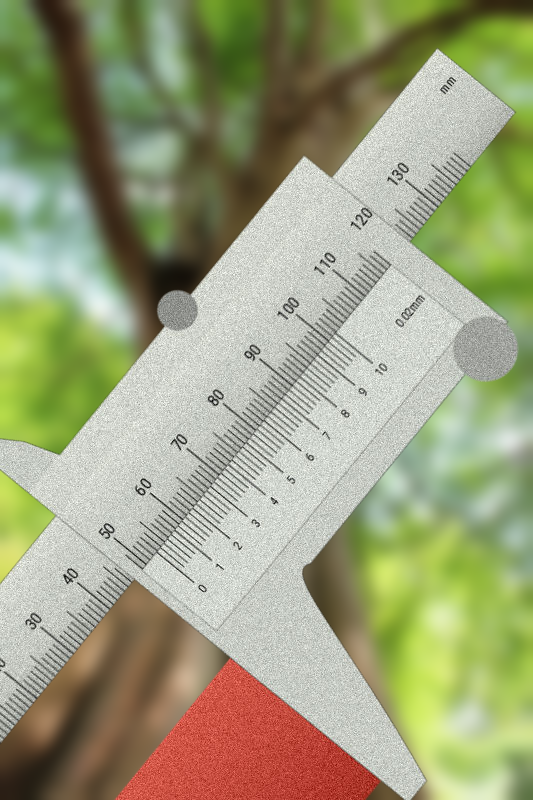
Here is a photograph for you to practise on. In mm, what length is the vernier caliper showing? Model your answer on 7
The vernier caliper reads 52.8
